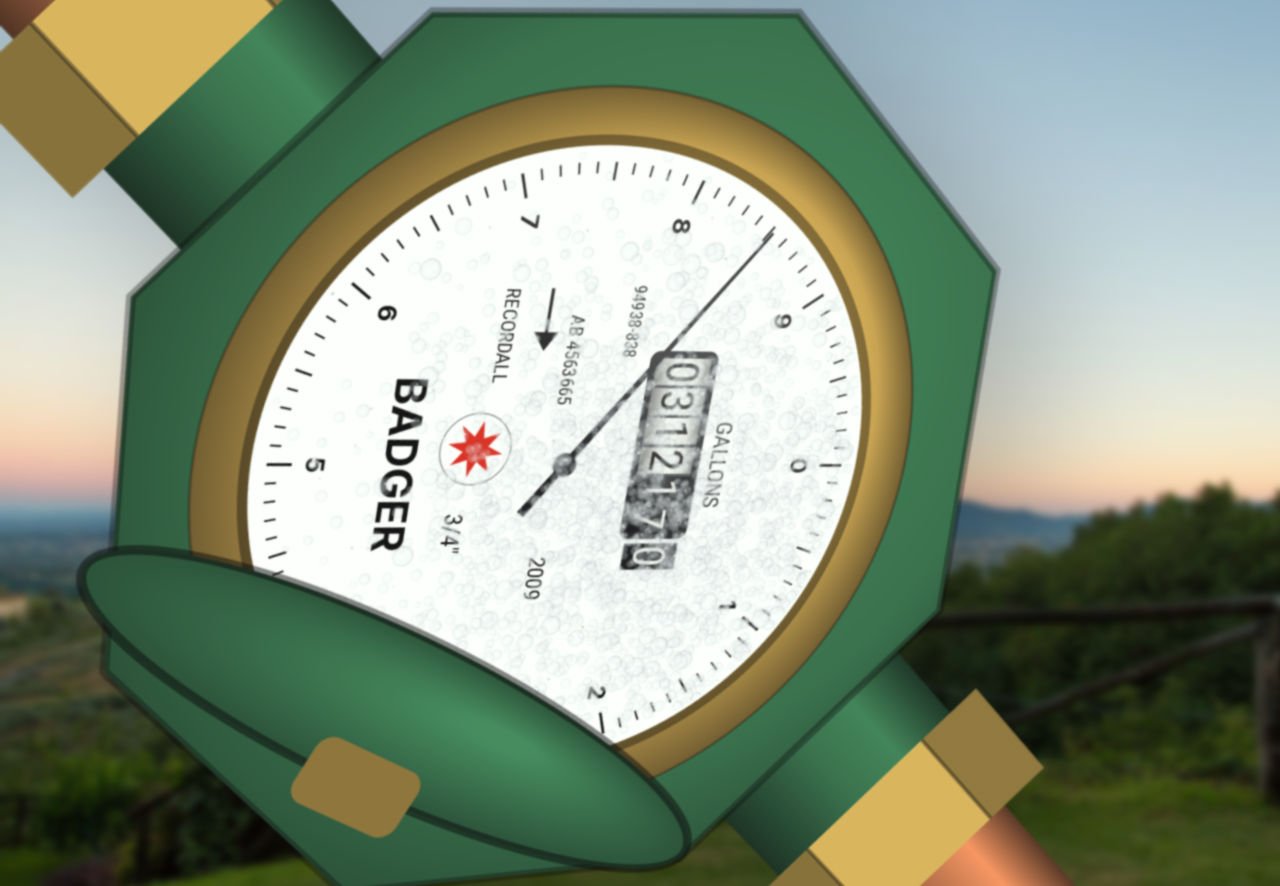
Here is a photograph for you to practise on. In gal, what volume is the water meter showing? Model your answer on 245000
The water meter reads 312168.5
